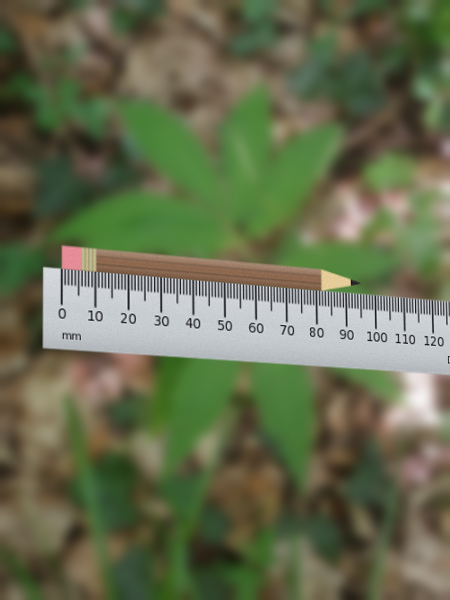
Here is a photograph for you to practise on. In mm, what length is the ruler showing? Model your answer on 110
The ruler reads 95
